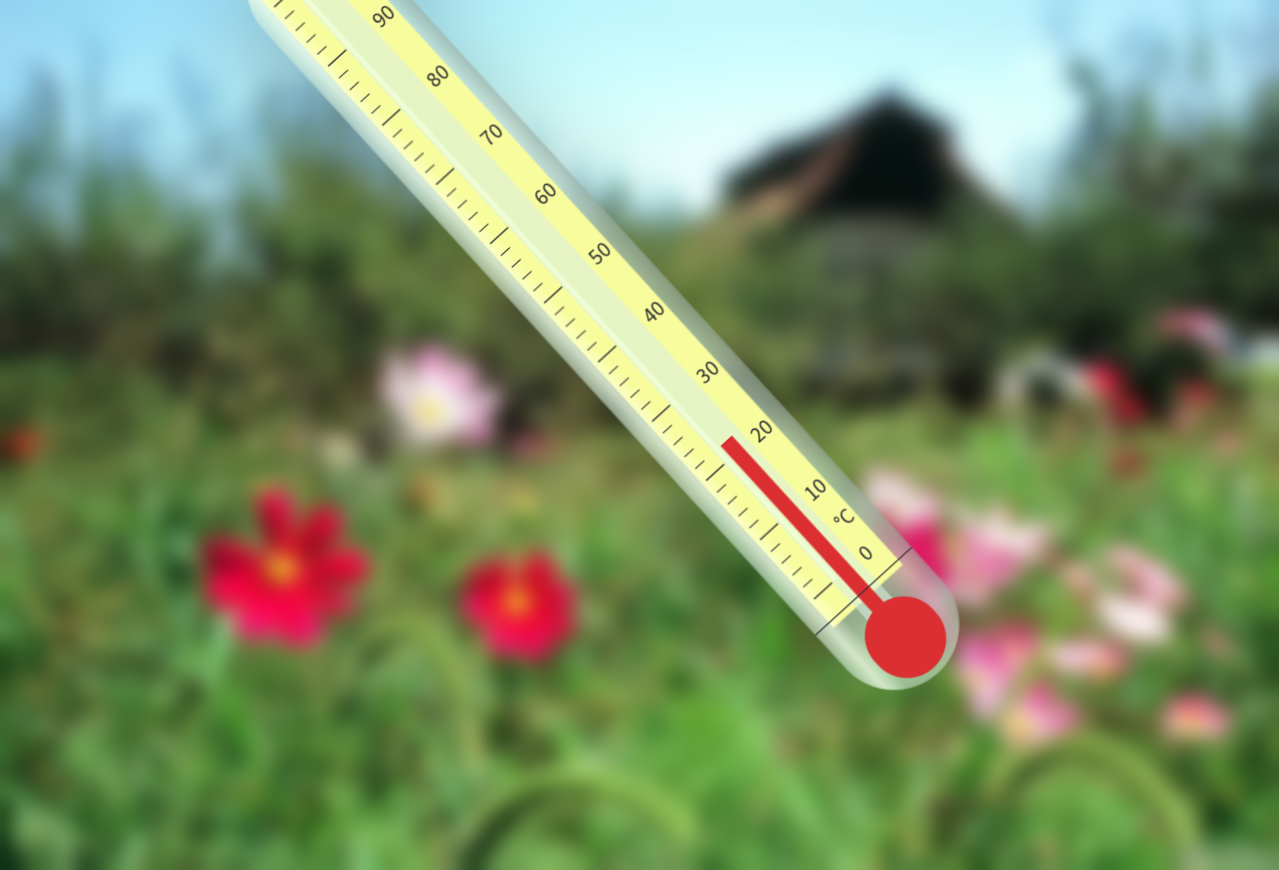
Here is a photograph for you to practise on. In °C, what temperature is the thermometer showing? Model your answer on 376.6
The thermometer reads 22
